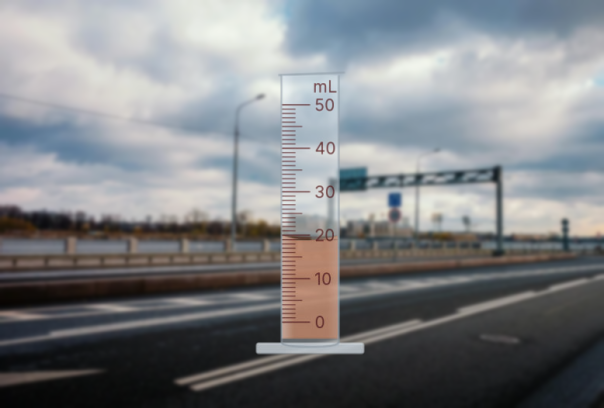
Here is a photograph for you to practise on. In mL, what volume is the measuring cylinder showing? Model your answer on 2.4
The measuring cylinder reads 19
